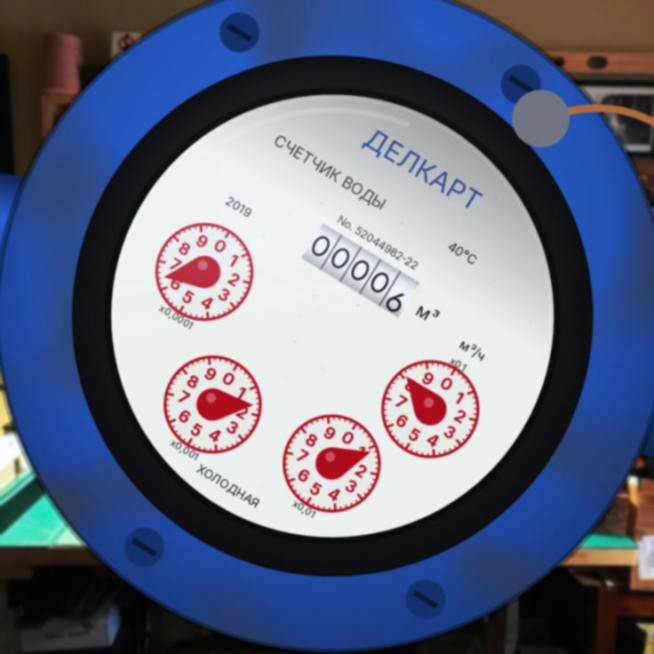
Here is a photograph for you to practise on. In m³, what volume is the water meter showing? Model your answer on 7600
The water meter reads 5.8116
